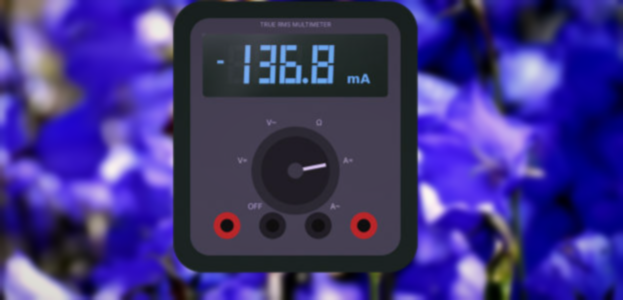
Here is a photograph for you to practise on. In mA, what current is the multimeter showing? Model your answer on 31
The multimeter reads -136.8
